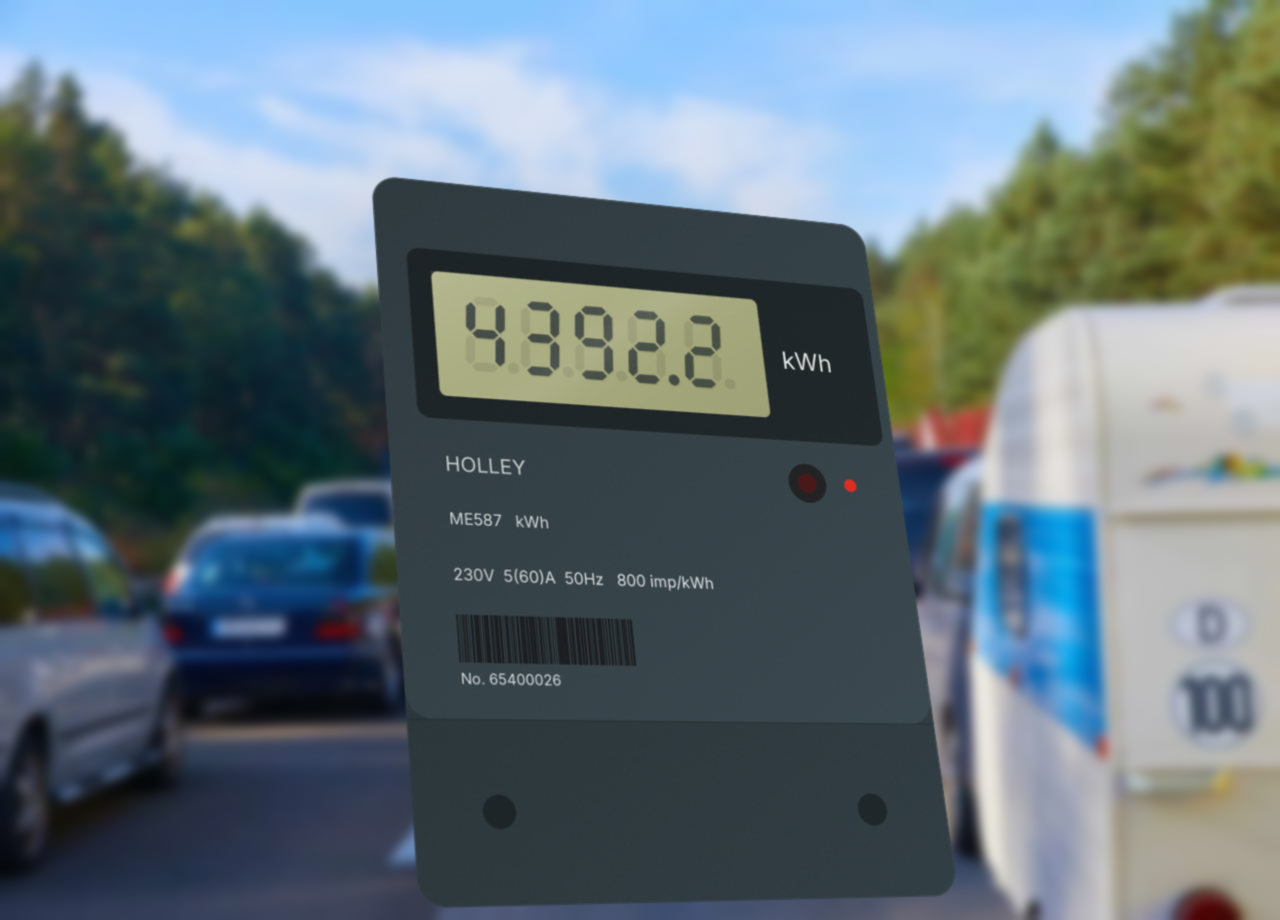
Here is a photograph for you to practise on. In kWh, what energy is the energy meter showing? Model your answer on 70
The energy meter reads 4392.2
